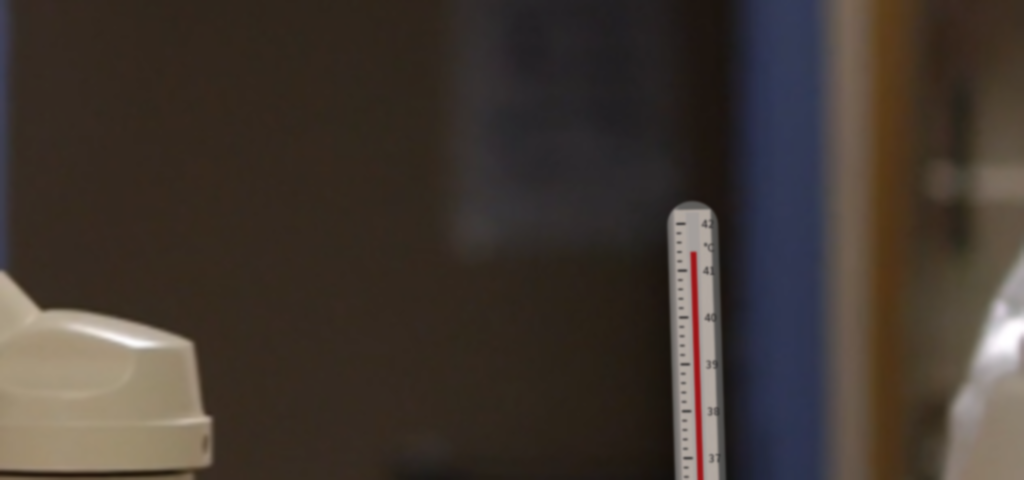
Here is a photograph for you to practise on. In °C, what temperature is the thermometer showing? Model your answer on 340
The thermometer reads 41.4
